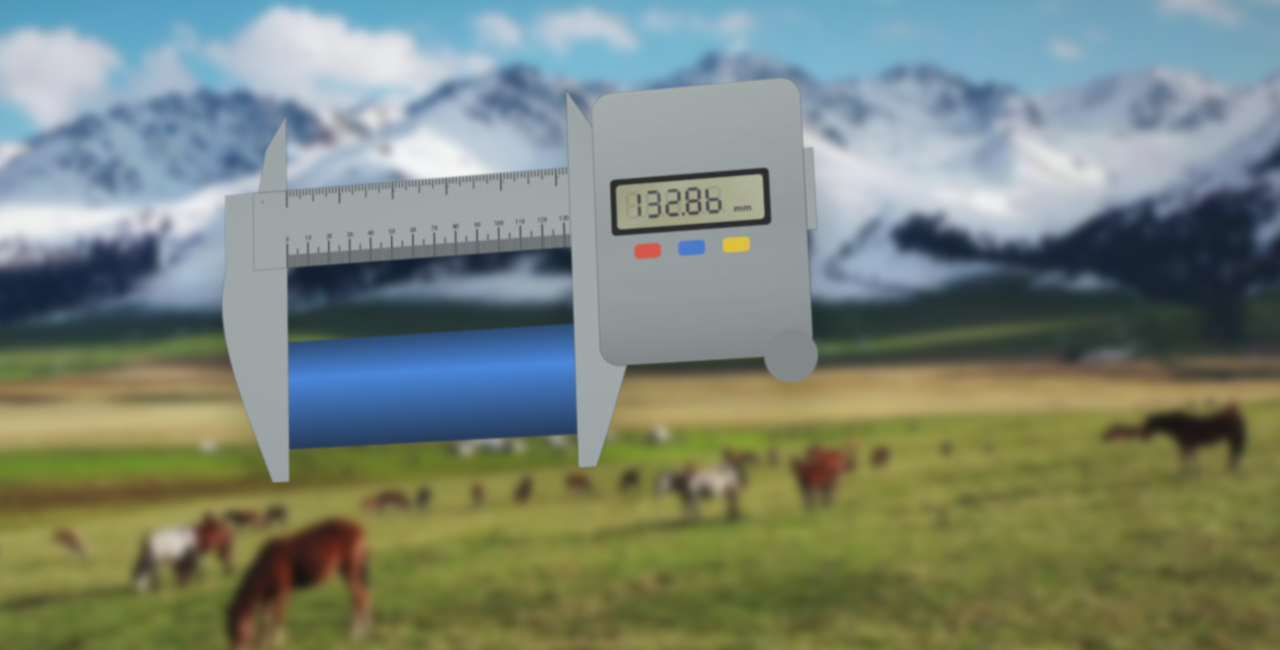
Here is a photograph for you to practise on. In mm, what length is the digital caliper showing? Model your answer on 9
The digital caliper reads 132.86
